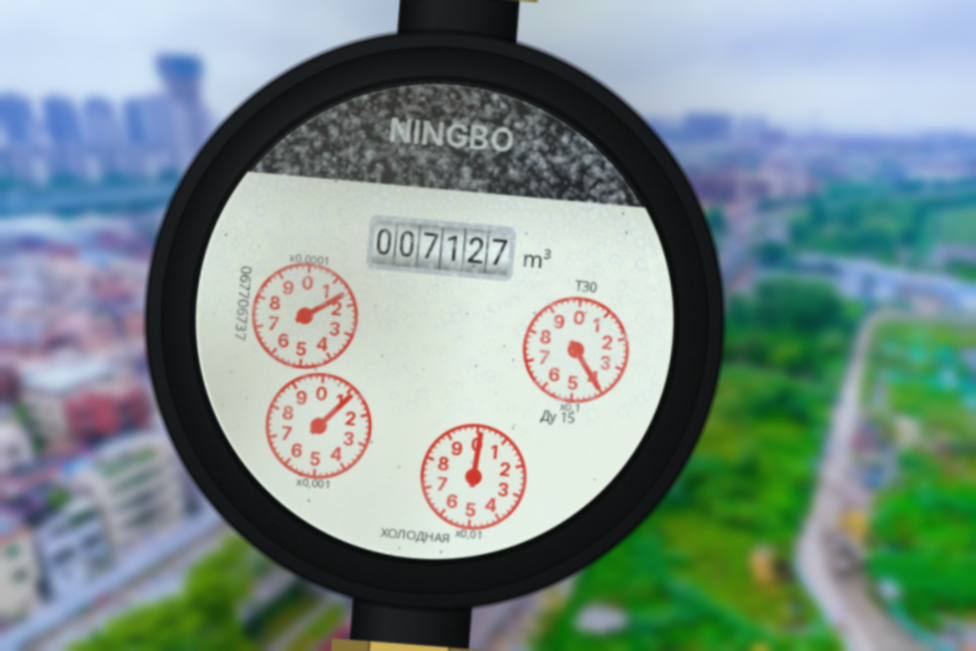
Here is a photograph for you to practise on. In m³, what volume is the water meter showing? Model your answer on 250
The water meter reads 7127.4011
